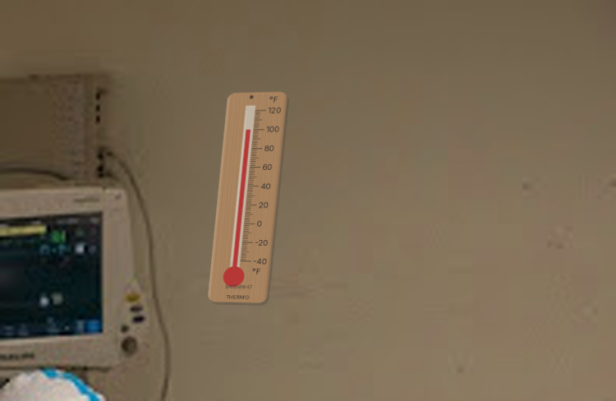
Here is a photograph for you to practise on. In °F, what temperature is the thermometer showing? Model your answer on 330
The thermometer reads 100
